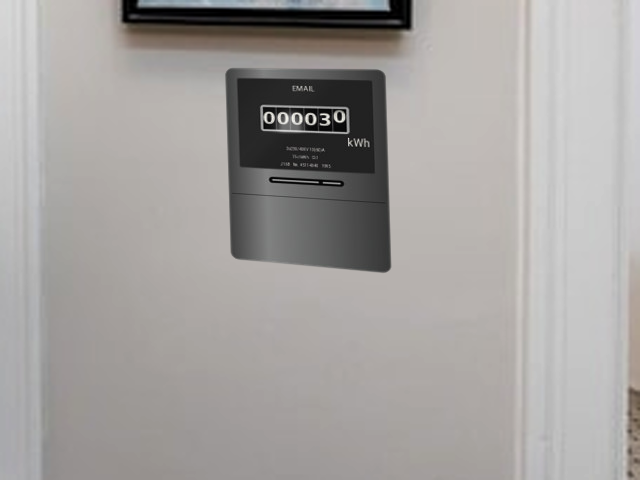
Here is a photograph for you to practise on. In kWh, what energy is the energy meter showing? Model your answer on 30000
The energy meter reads 30
